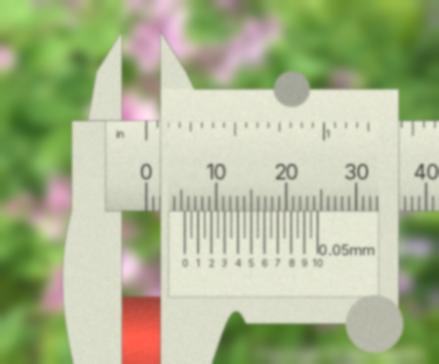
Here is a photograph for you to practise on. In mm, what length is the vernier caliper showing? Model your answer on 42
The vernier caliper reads 5.5
